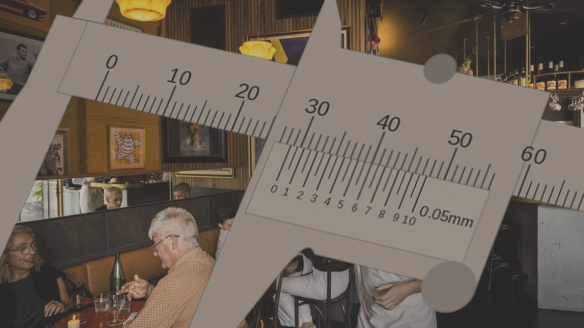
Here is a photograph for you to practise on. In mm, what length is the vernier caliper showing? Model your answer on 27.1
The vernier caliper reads 28.6
